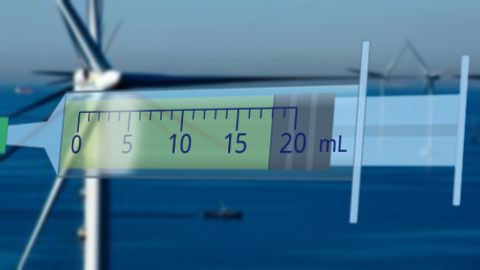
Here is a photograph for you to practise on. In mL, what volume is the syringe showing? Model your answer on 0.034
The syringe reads 18
